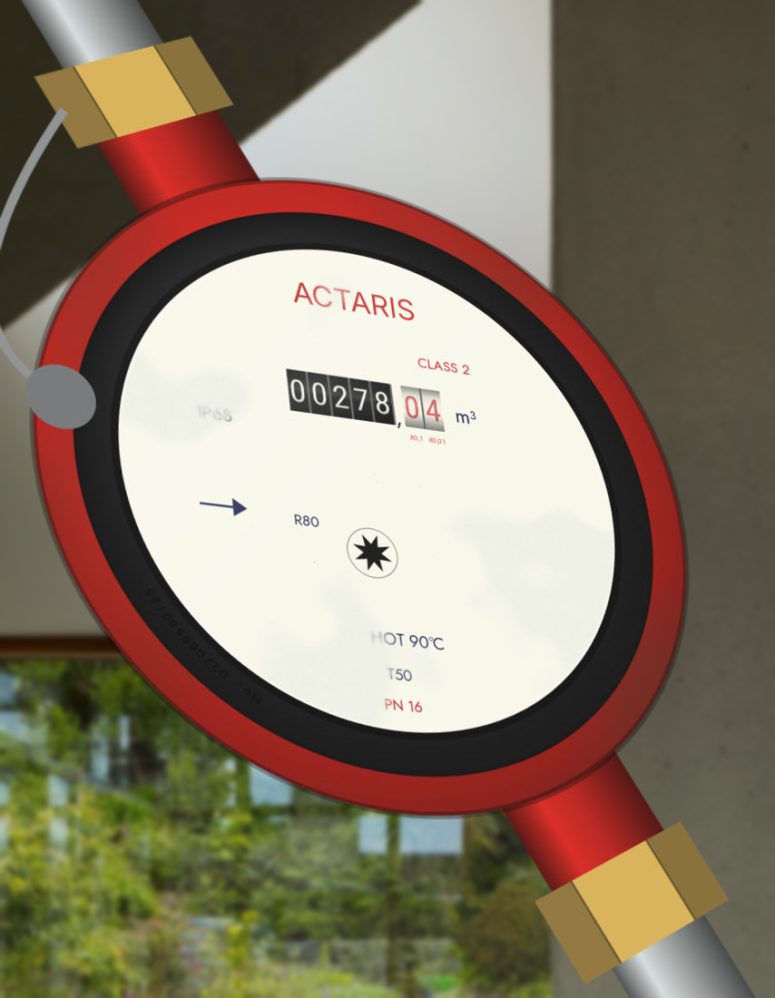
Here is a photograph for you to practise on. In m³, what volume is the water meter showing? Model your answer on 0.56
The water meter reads 278.04
